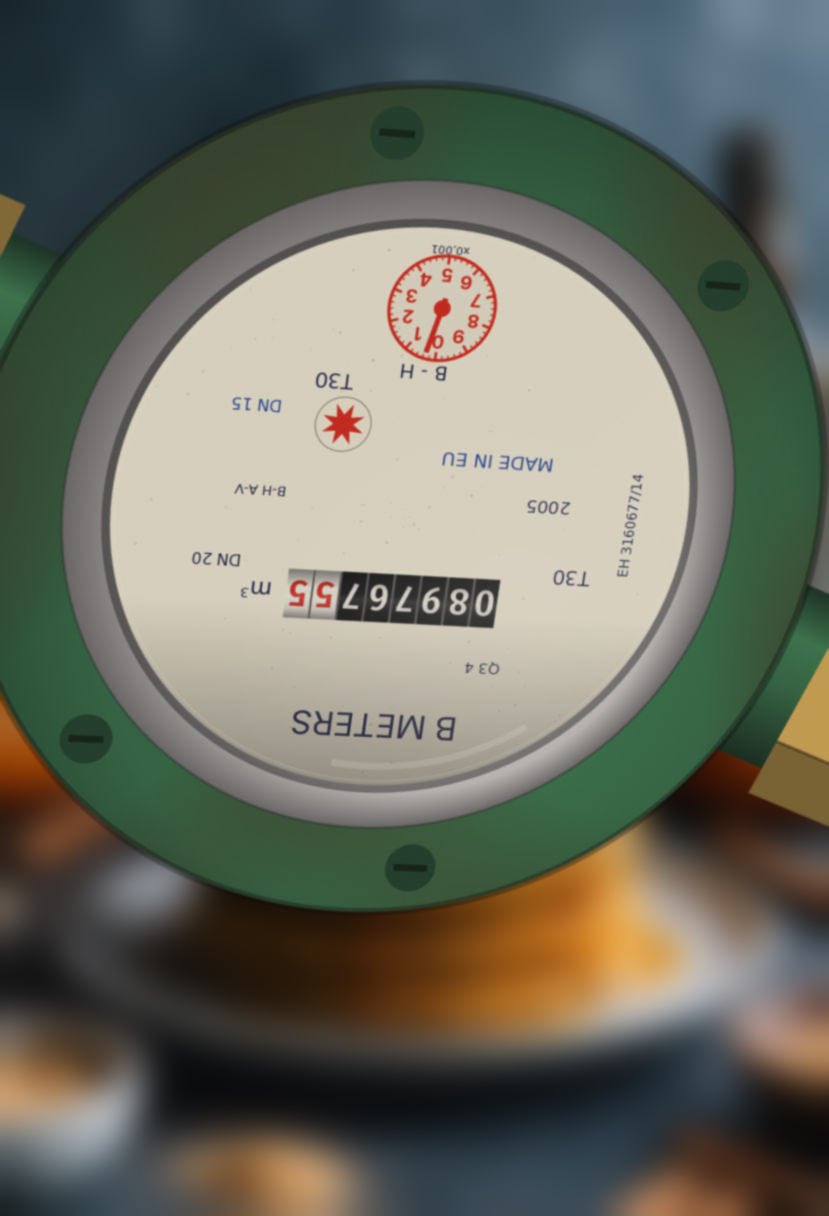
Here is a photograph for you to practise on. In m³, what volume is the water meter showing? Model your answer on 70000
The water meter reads 89767.550
